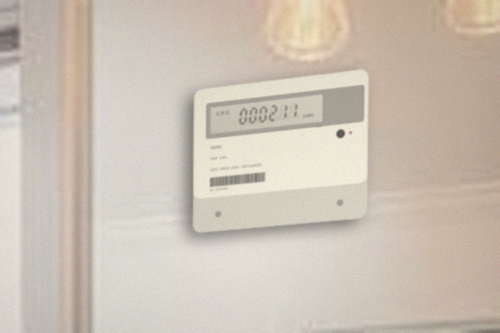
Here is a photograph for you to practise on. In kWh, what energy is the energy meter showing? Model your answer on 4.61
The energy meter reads 211
